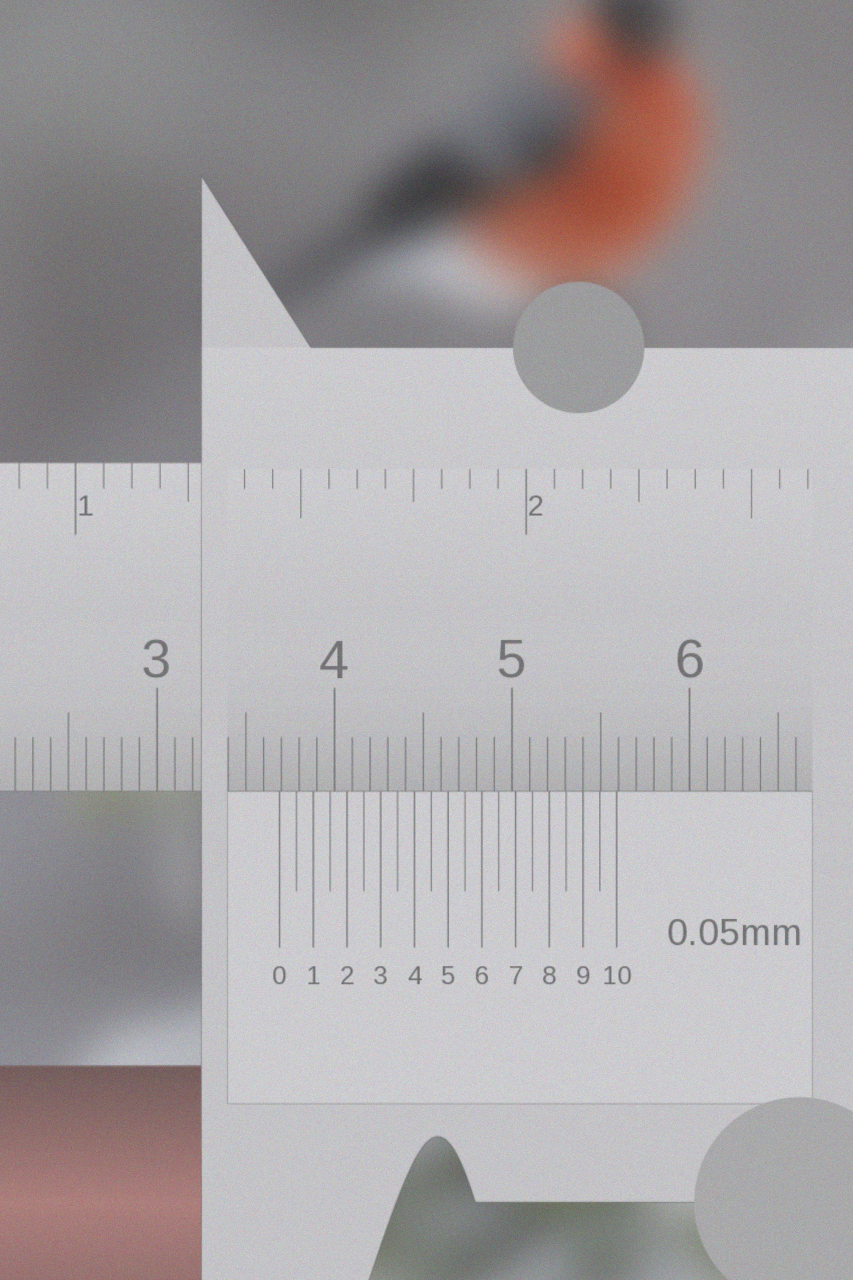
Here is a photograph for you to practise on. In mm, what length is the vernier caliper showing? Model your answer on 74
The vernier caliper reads 36.9
